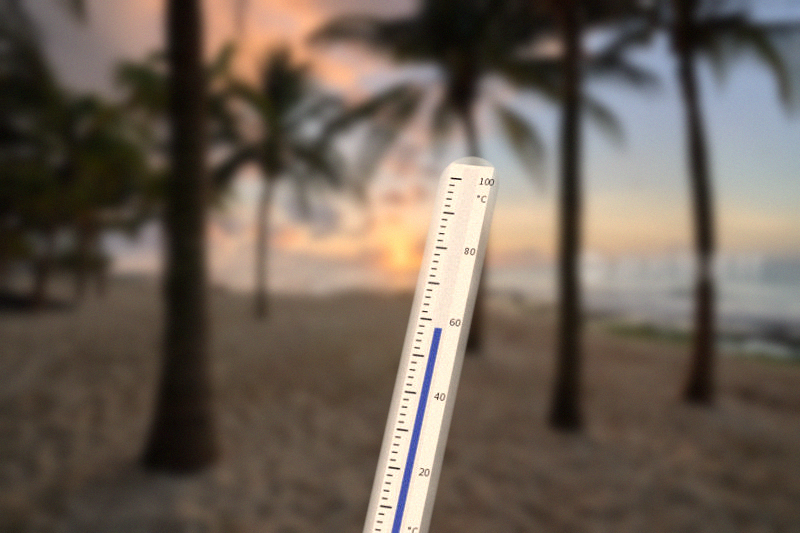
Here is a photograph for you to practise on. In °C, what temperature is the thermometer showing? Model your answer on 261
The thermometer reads 58
